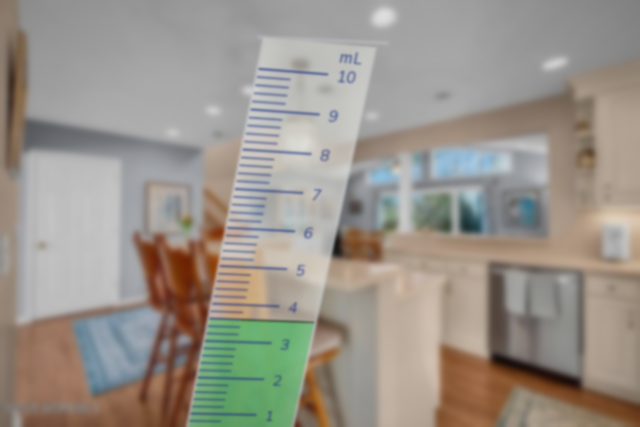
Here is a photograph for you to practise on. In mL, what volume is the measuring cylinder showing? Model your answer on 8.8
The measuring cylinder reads 3.6
